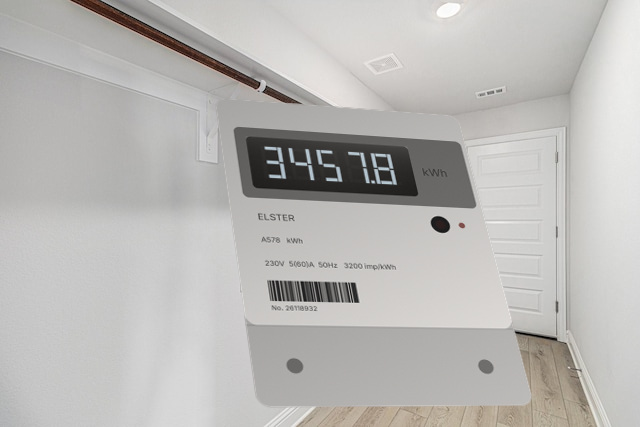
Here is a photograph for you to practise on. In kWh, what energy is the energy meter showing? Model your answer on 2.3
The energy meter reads 3457.8
